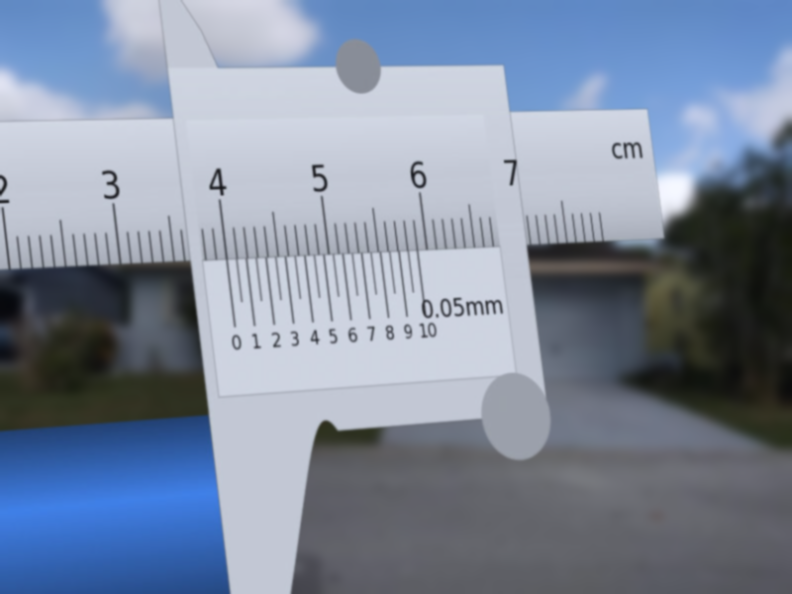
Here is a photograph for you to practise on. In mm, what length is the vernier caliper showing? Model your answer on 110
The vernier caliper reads 40.0
